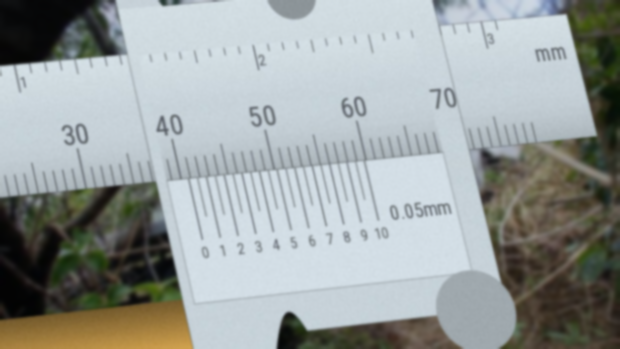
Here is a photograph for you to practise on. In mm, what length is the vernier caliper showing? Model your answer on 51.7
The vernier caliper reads 40.8
